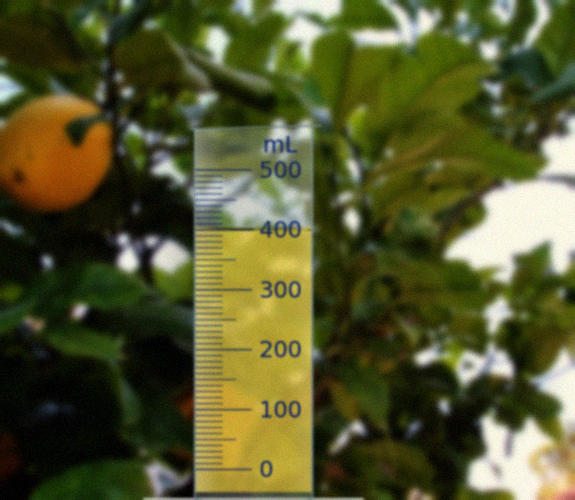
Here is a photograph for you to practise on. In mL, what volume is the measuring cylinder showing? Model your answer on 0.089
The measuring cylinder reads 400
